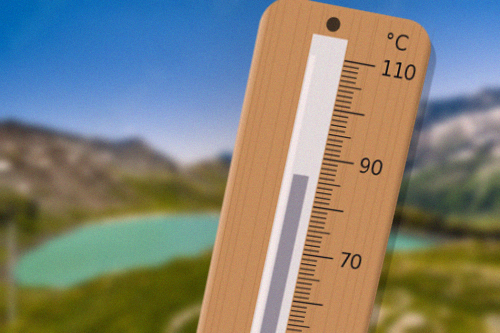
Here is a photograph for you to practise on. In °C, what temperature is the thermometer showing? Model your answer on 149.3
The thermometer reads 86
